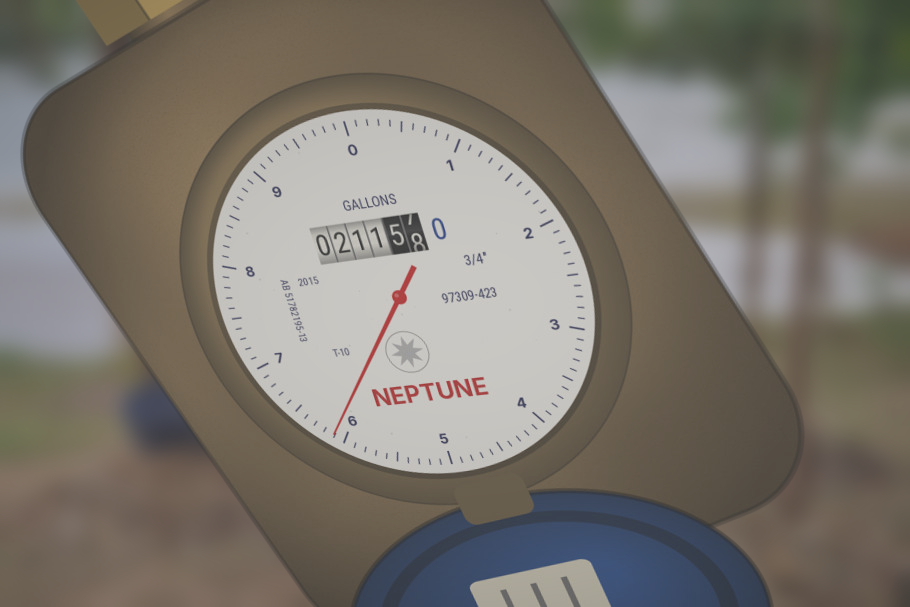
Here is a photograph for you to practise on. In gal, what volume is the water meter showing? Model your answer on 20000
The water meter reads 211576.1
